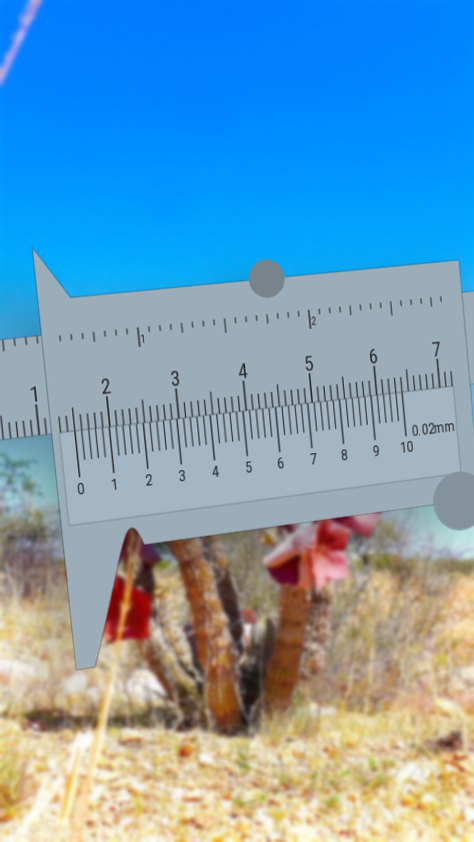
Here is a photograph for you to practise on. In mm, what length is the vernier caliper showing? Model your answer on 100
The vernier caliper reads 15.0
